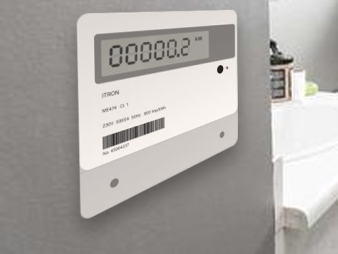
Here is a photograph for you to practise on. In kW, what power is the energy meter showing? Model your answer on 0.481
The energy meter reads 0.2
